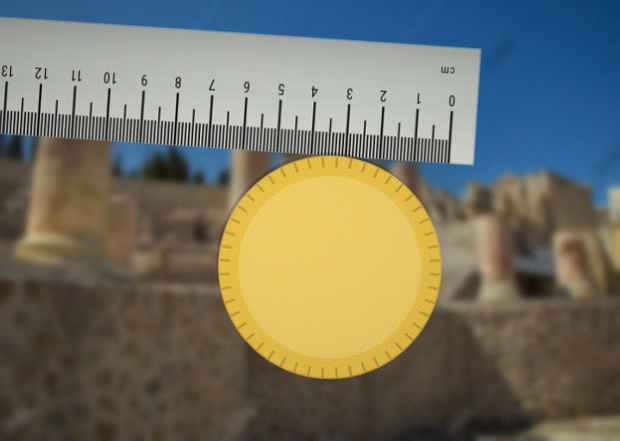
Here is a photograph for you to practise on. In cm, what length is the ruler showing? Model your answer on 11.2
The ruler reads 6.5
